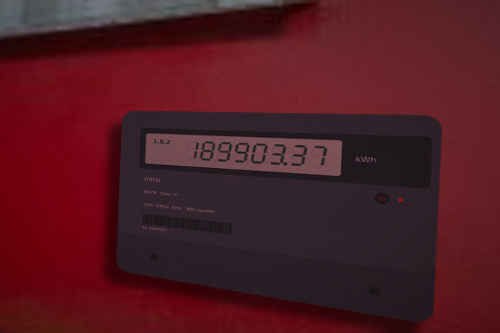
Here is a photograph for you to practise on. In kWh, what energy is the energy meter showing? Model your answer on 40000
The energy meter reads 189903.37
